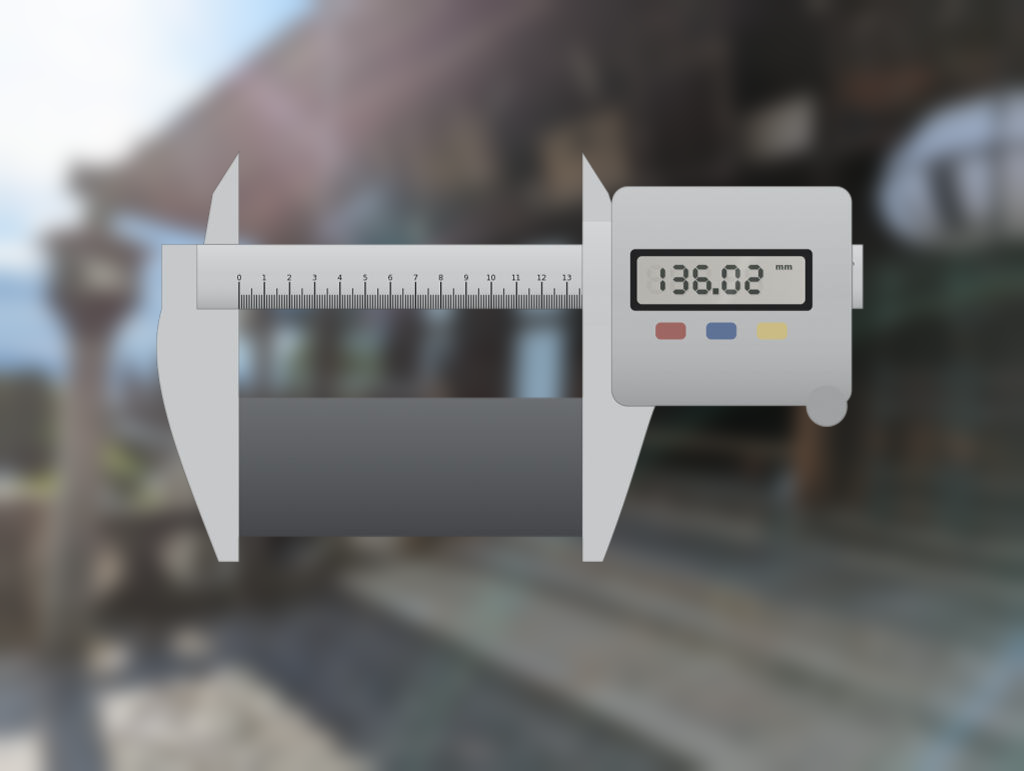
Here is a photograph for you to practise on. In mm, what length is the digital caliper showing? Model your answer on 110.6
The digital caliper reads 136.02
